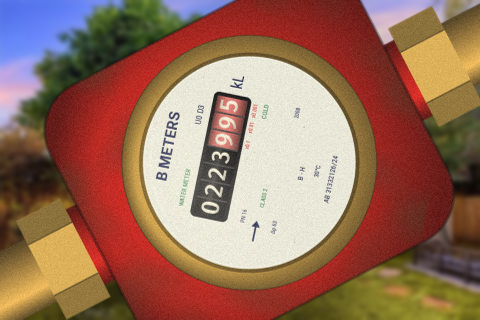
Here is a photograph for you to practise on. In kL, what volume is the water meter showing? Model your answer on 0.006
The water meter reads 223.995
